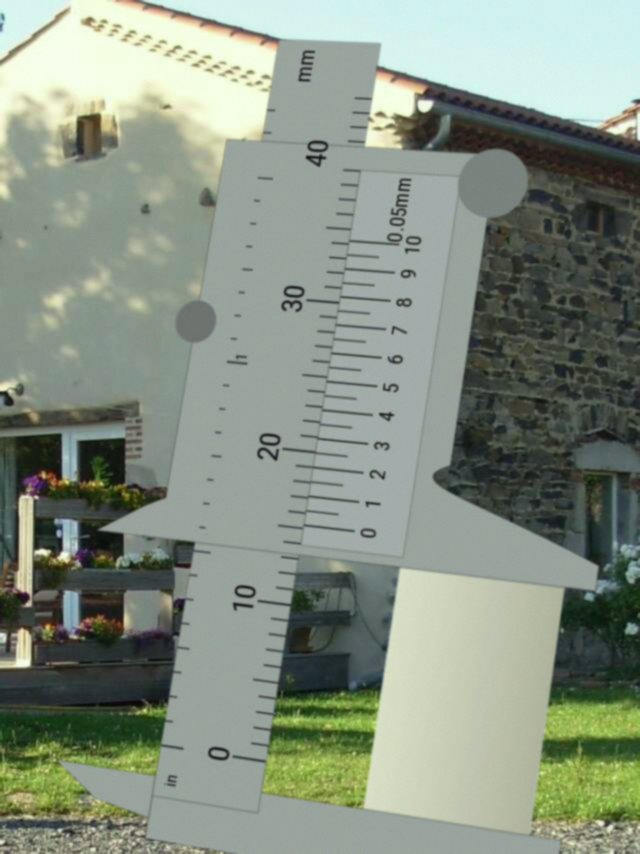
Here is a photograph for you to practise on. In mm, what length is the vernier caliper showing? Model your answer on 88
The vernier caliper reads 15.2
